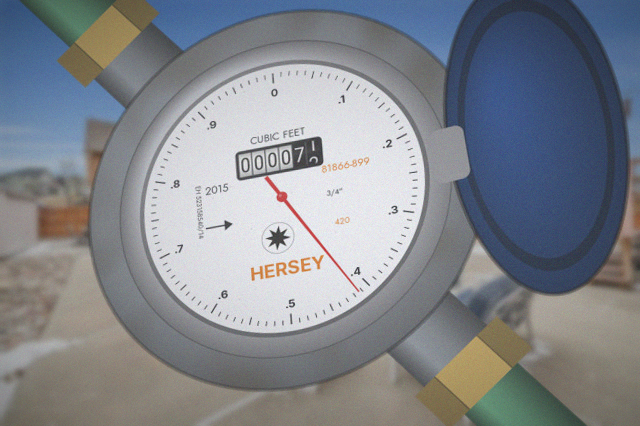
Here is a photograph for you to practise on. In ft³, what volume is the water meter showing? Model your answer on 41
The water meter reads 71.41
